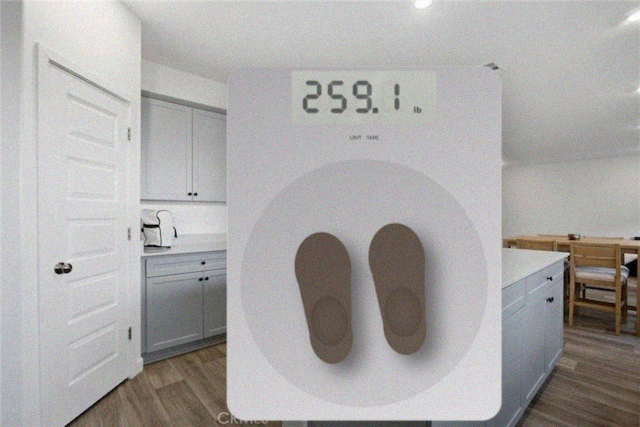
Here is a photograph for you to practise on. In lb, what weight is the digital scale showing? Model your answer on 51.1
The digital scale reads 259.1
